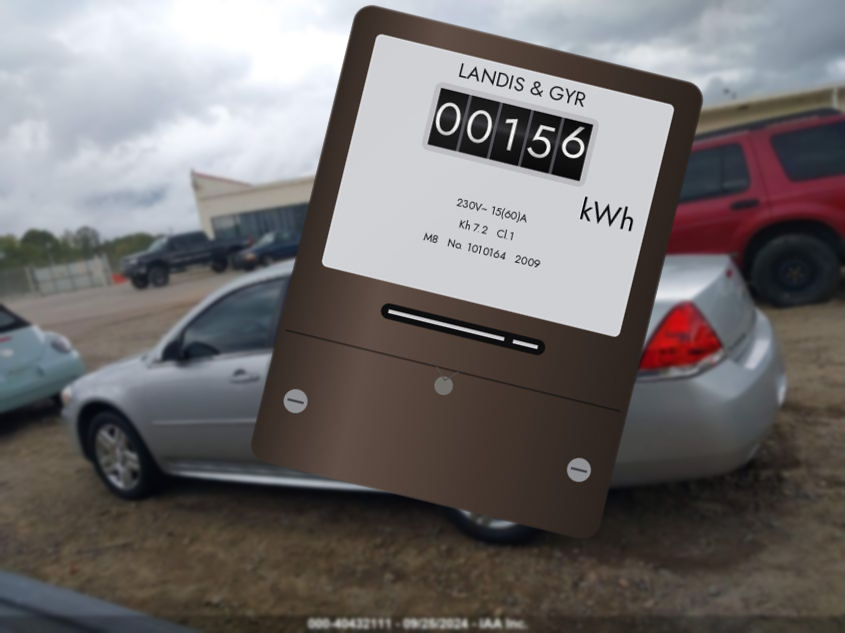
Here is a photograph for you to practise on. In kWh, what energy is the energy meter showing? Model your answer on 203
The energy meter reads 156
